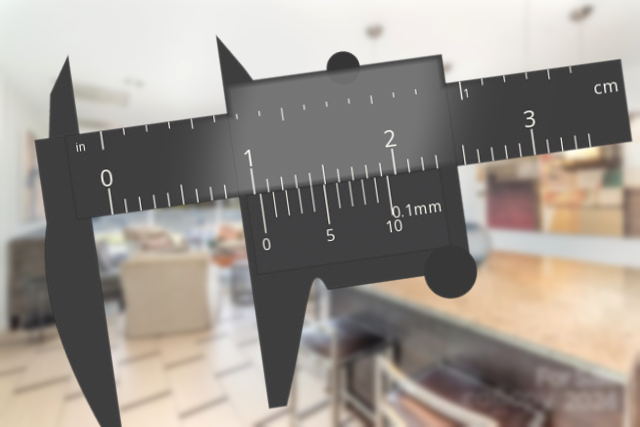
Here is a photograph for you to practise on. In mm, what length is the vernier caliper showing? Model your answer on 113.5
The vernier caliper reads 10.4
